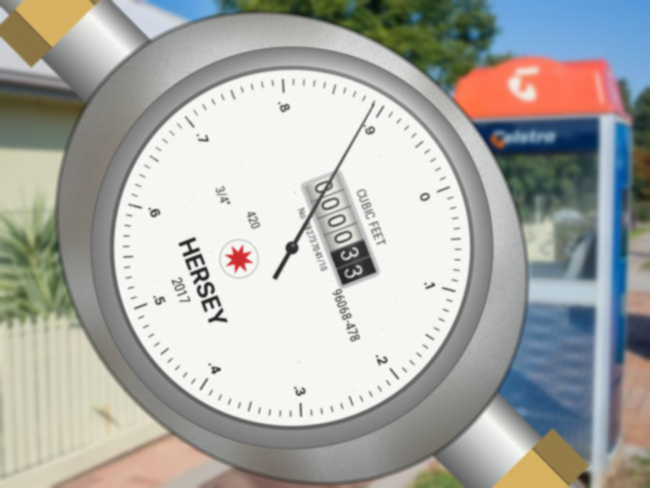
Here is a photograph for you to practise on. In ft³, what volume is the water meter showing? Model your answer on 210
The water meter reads 32.89
